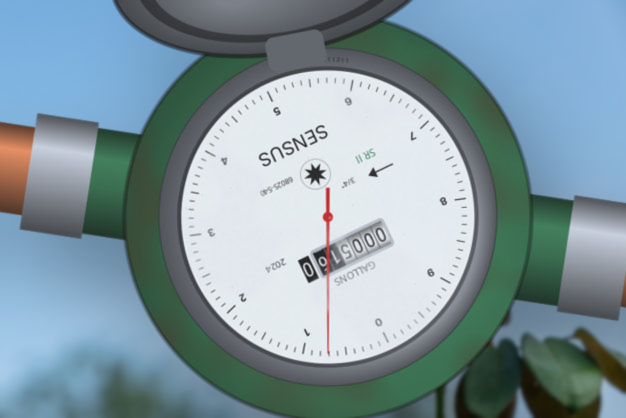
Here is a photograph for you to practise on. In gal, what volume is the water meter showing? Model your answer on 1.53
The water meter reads 5160.7
